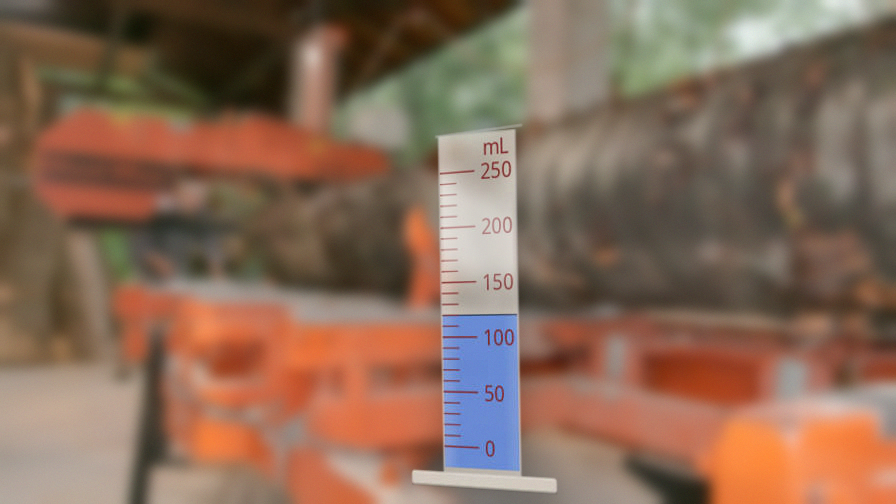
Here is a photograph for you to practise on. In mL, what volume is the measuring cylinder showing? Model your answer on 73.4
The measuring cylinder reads 120
